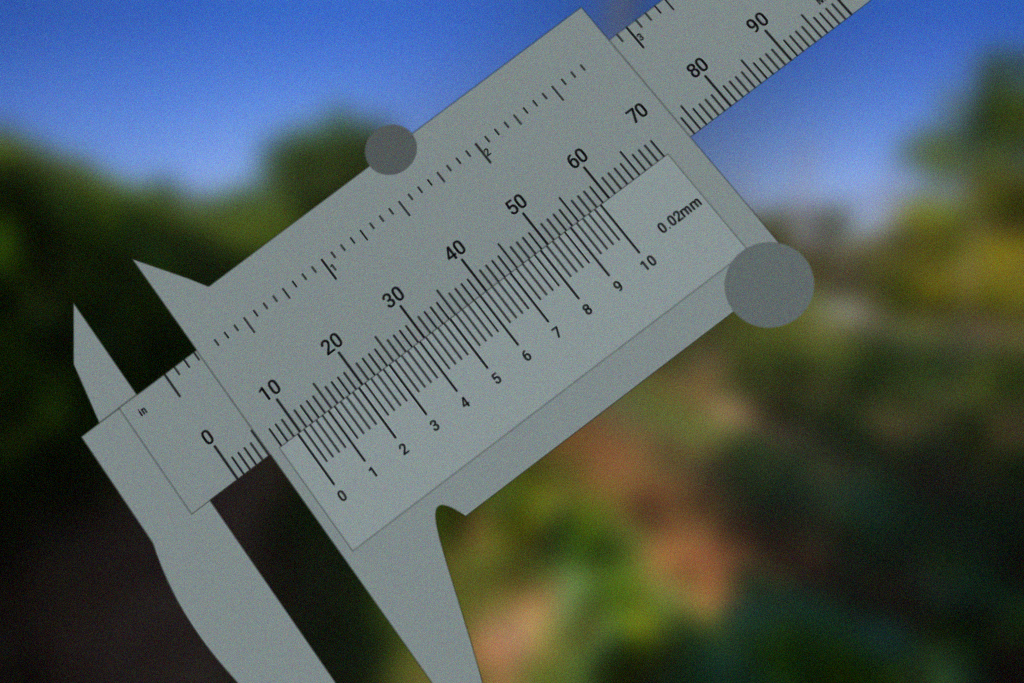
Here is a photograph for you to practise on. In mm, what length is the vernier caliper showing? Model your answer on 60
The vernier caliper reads 9.6
